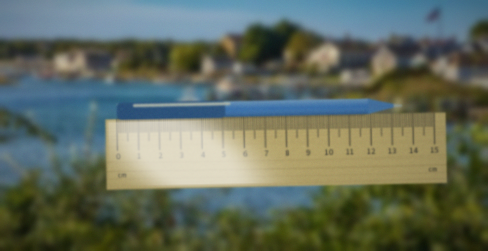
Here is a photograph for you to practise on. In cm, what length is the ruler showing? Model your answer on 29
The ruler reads 13.5
